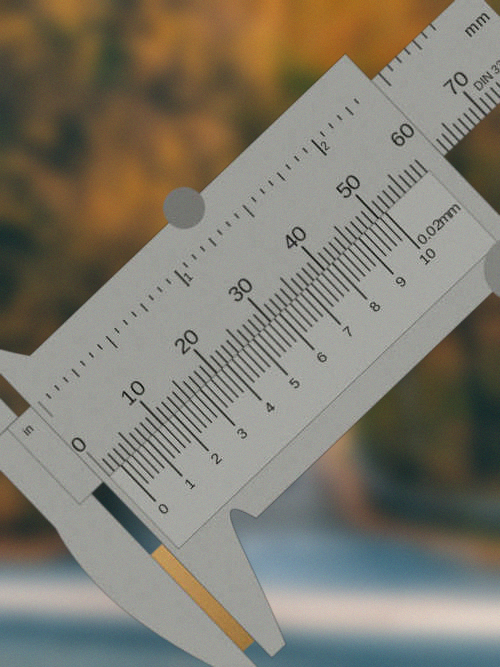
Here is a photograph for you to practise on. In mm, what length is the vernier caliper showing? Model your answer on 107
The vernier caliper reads 2.2
